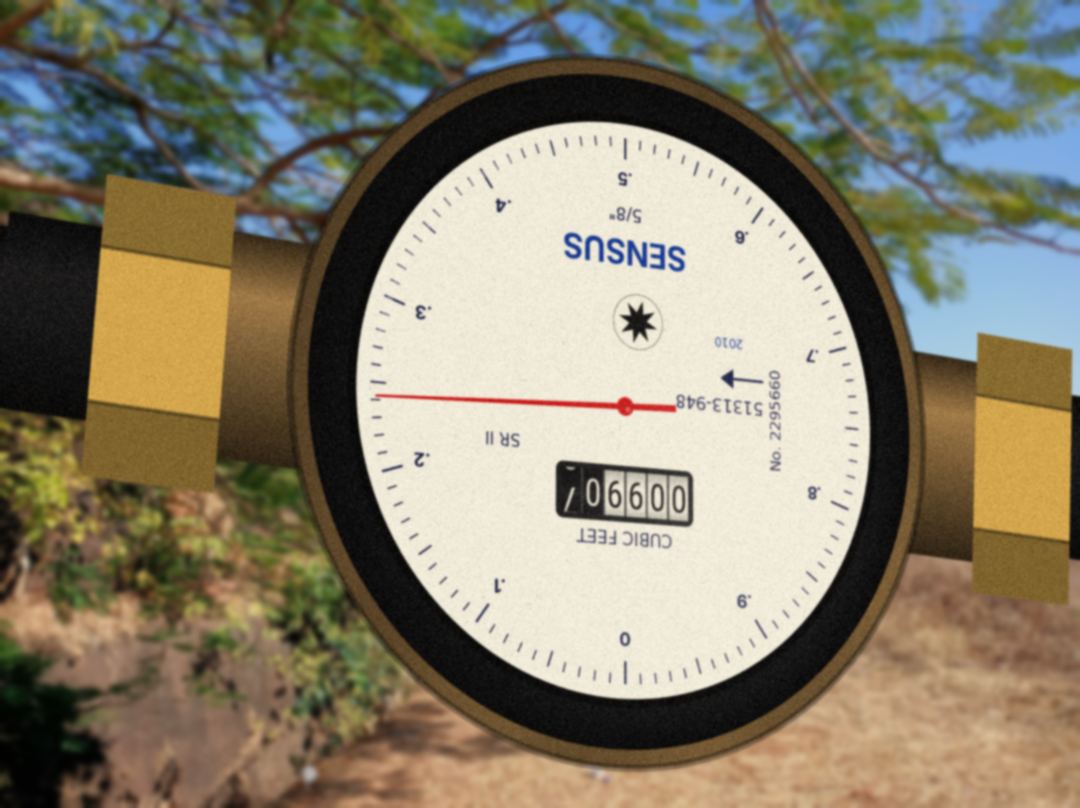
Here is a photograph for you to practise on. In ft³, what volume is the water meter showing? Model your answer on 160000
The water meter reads 9907.24
